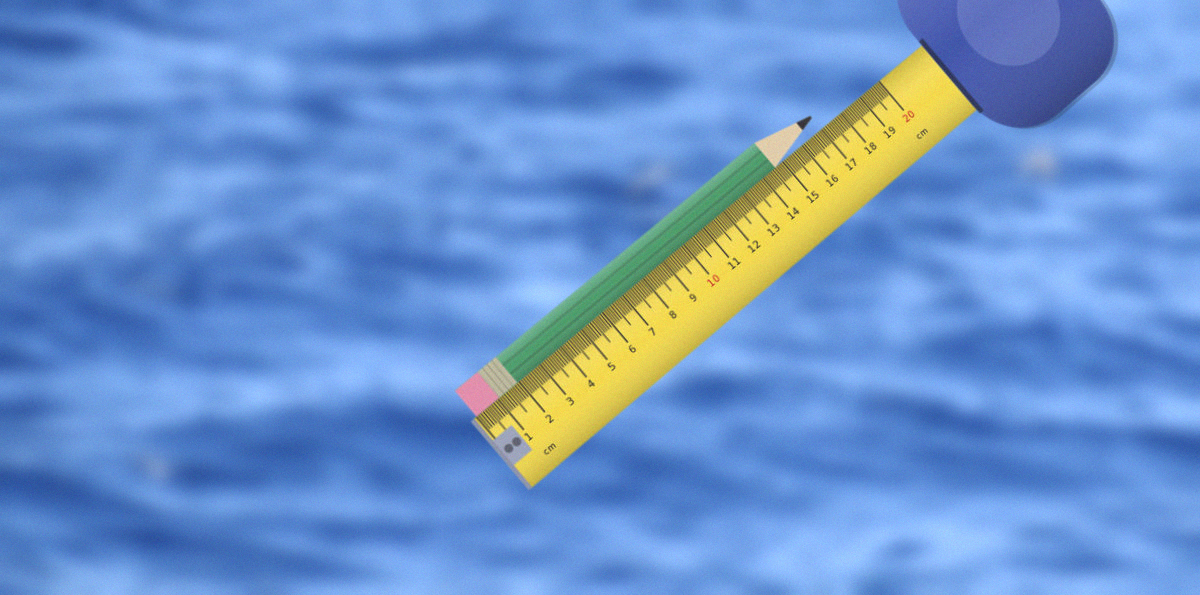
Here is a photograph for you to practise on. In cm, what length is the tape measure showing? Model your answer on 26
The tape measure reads 17
